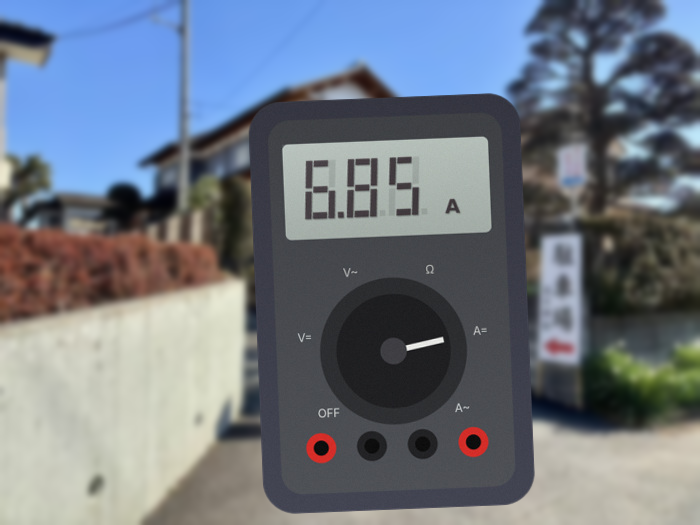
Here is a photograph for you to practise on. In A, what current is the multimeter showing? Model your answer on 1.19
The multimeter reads 6.85
